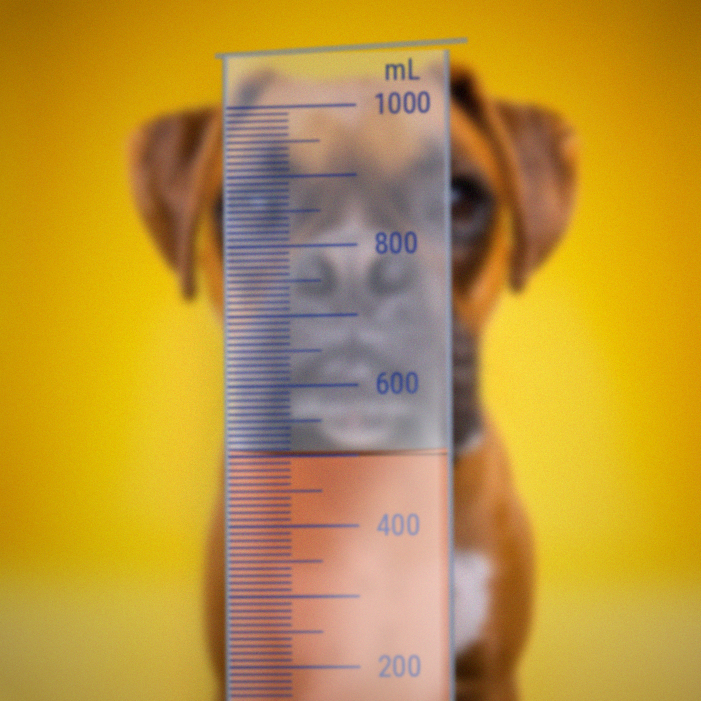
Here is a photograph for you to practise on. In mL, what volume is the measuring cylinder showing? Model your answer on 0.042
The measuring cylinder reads 500
